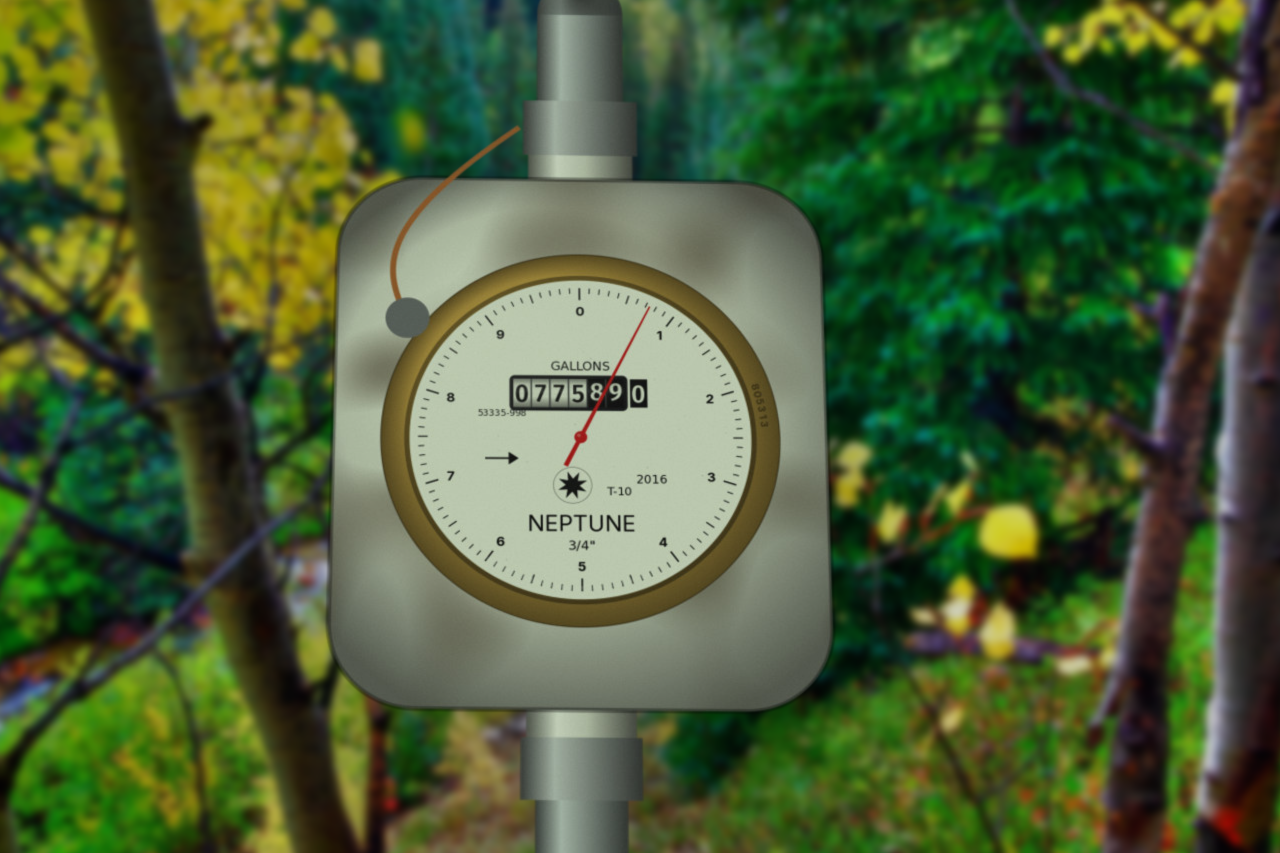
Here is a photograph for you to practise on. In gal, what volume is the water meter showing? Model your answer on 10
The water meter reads 775890.7
